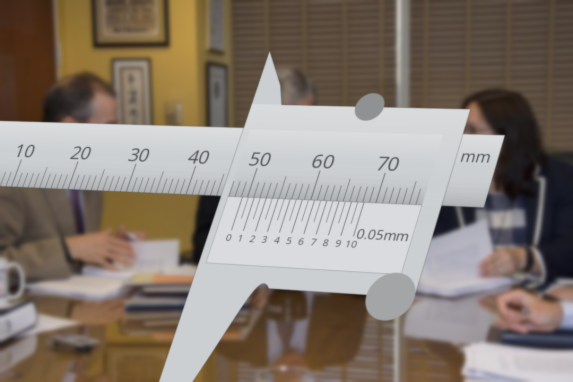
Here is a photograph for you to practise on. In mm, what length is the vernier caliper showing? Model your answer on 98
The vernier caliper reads 49.2
